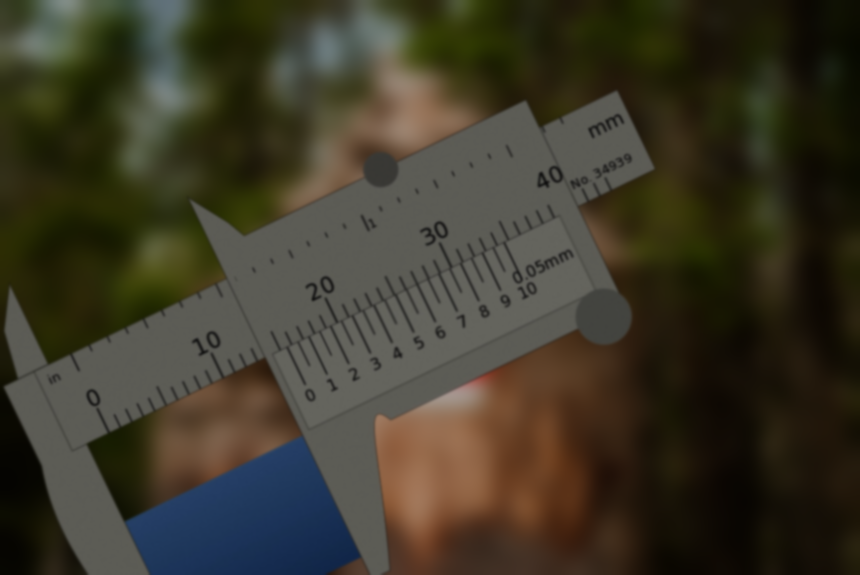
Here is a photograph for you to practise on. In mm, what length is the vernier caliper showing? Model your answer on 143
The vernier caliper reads 15.6
